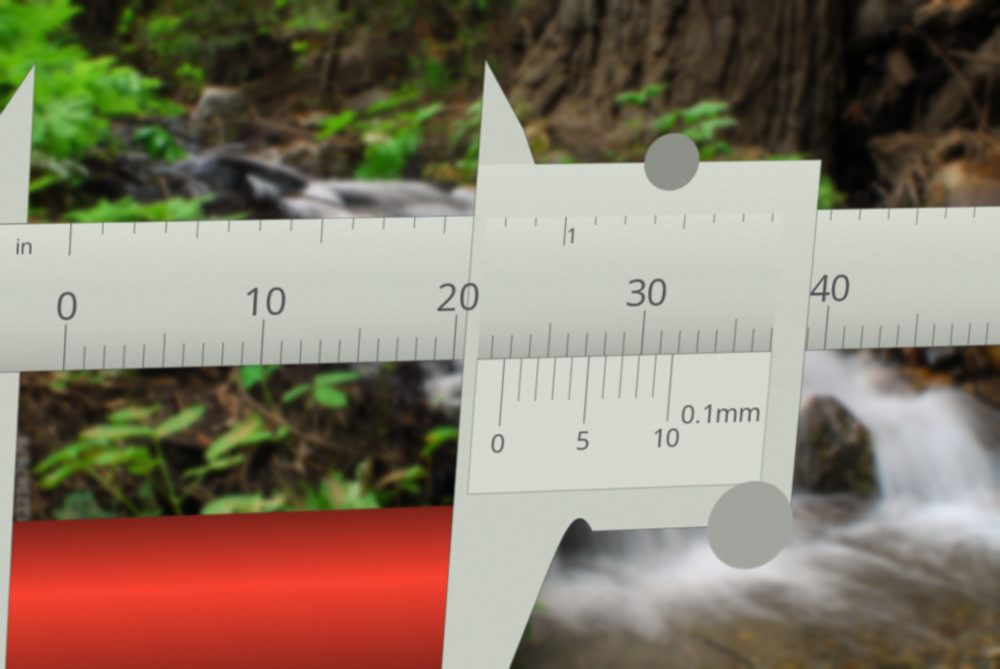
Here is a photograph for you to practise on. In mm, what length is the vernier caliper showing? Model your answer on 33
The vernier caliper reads 22.7
